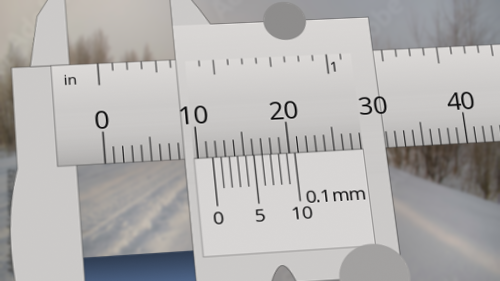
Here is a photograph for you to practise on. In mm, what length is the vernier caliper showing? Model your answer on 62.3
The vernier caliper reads 11.6
